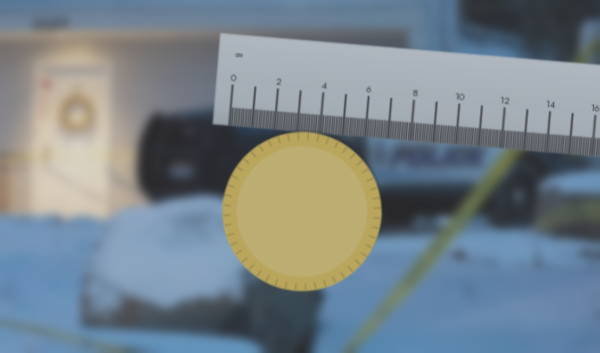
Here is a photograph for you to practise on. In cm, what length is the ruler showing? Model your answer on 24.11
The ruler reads 7
